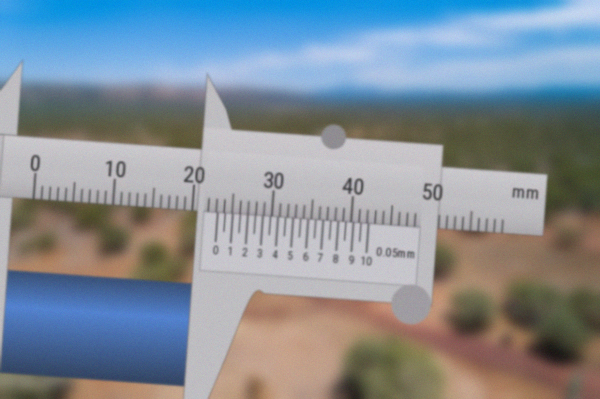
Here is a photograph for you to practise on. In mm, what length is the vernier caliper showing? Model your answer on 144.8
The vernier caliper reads 23.2
